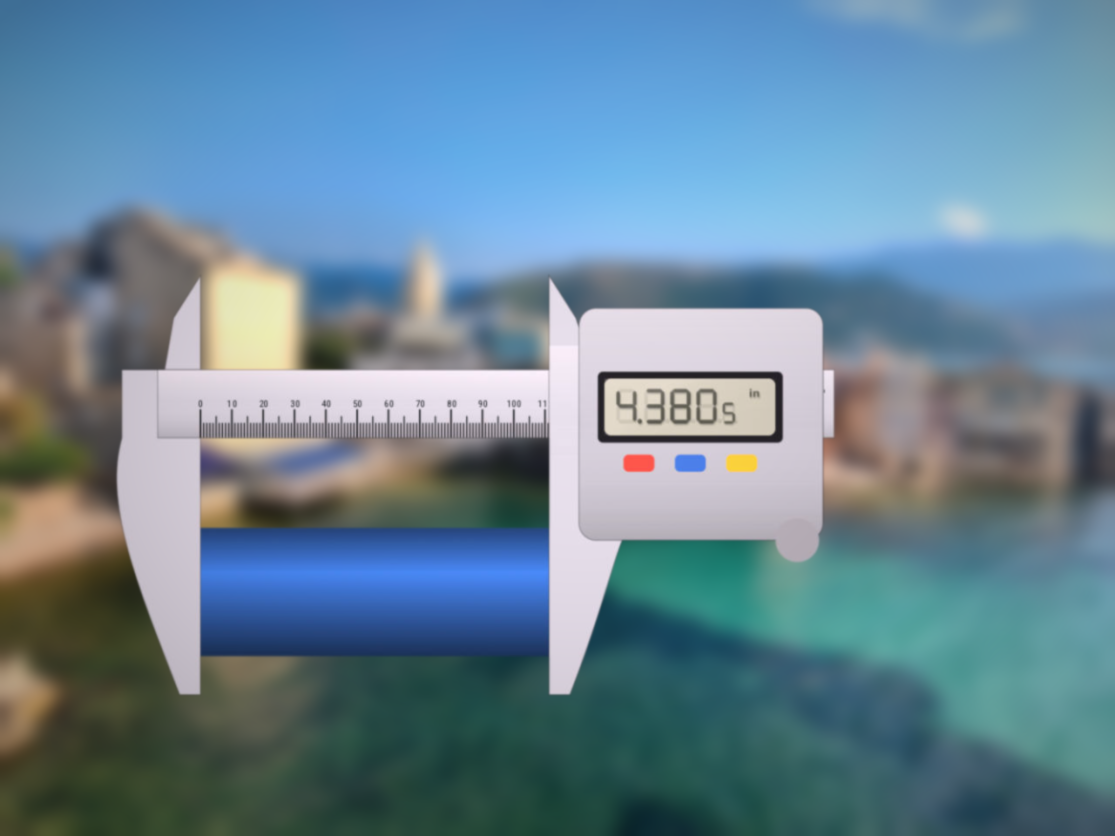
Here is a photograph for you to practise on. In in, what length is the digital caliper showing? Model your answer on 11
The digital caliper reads 4.3805
